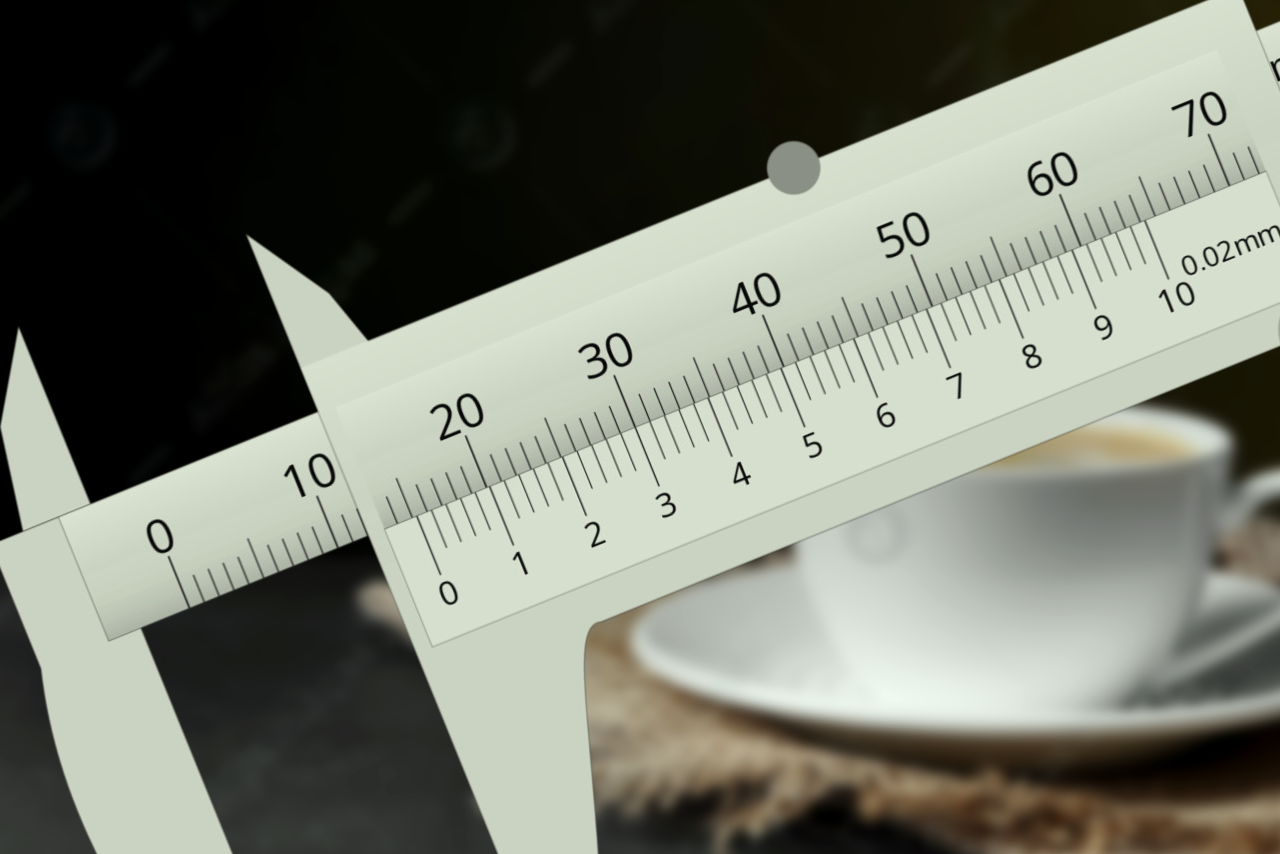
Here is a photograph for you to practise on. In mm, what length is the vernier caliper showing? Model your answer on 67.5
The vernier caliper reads 15.3
